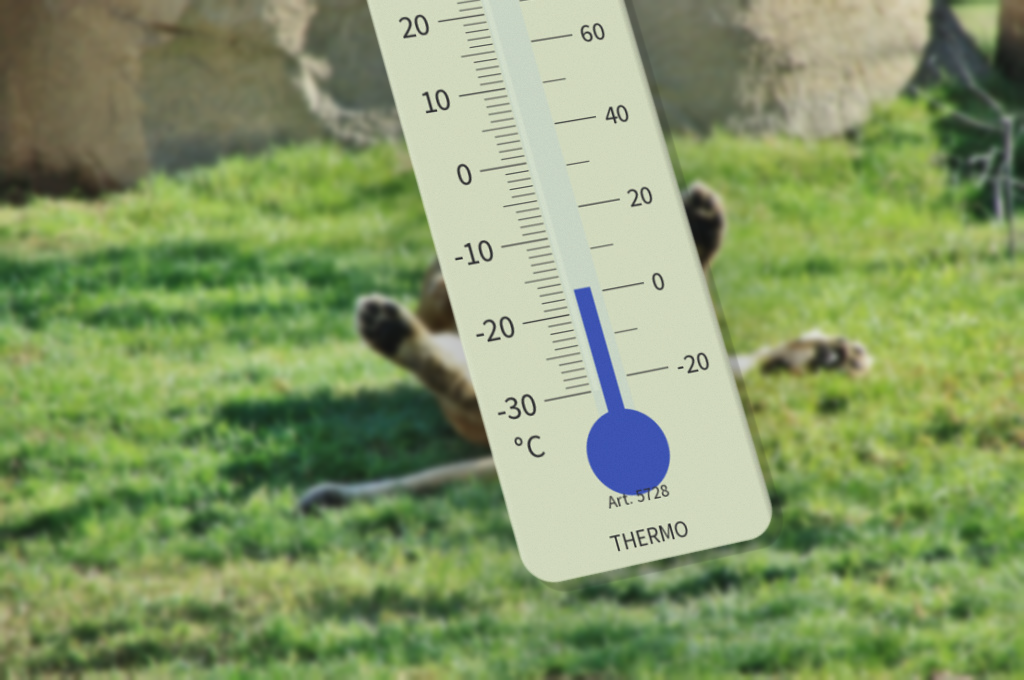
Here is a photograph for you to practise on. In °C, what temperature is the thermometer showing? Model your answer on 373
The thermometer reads -17
